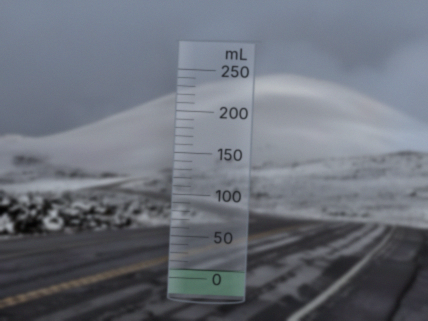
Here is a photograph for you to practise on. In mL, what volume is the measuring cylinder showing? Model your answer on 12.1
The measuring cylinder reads 10
